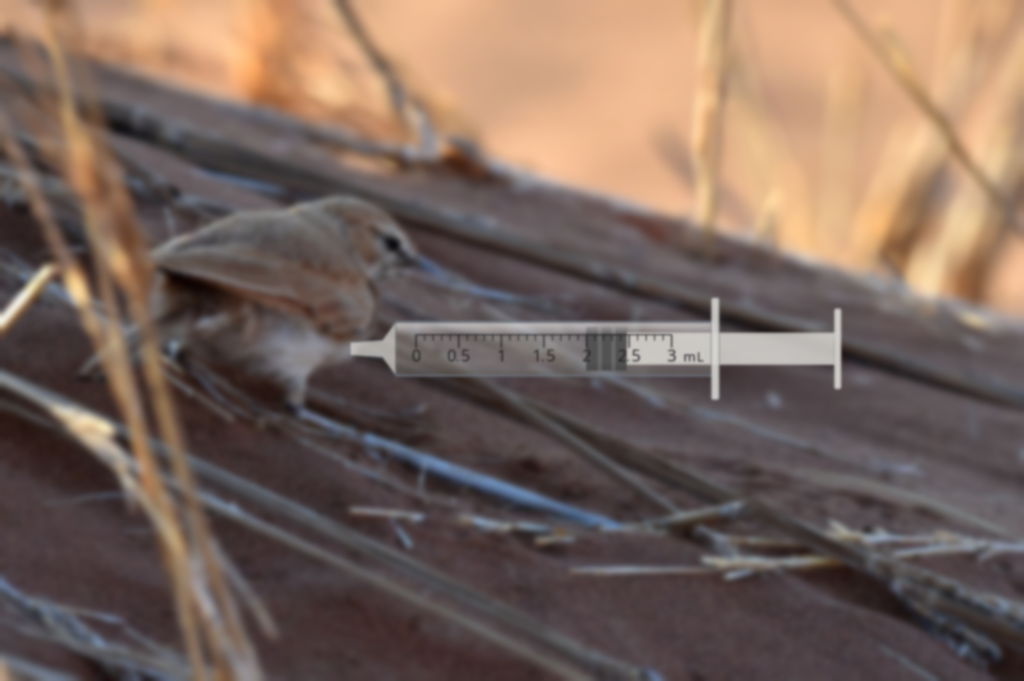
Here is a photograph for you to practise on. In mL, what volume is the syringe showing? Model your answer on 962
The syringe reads 2
